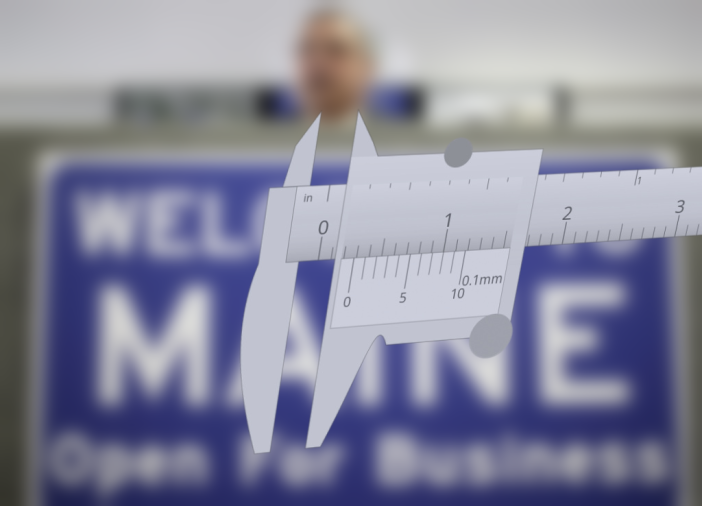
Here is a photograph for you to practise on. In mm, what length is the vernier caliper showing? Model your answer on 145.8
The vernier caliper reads 2.8
